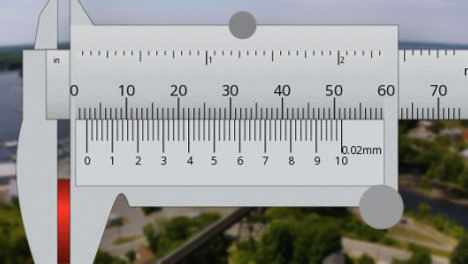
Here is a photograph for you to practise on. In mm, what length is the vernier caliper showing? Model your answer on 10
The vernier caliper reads 2.4
